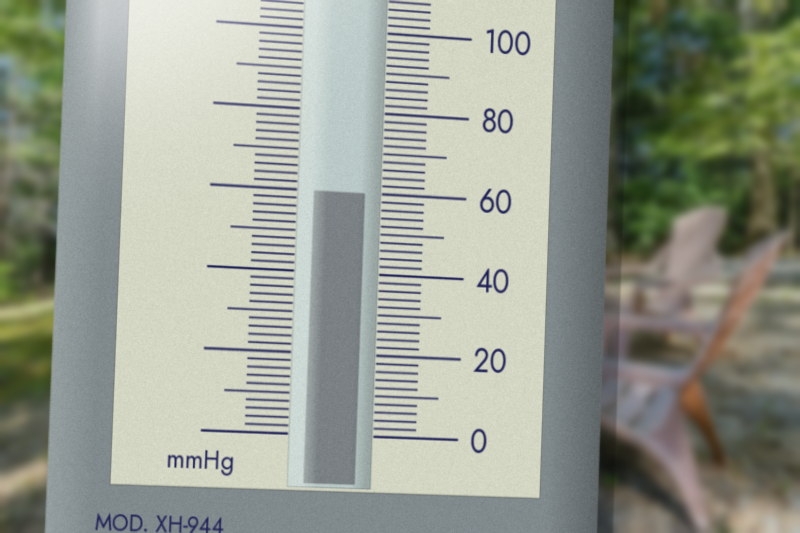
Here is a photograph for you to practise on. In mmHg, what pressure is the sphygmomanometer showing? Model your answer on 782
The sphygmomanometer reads 60
